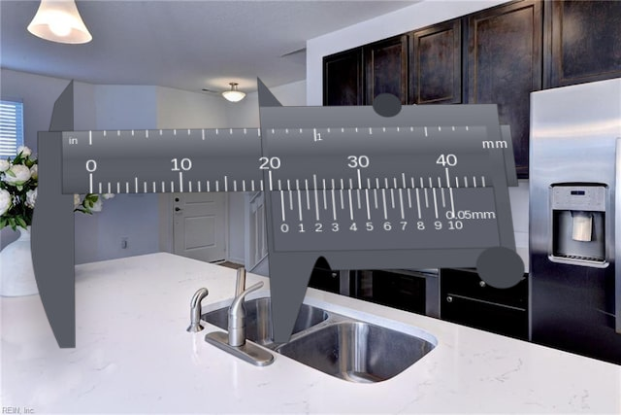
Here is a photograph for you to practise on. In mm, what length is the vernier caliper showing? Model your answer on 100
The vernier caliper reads 21.2
